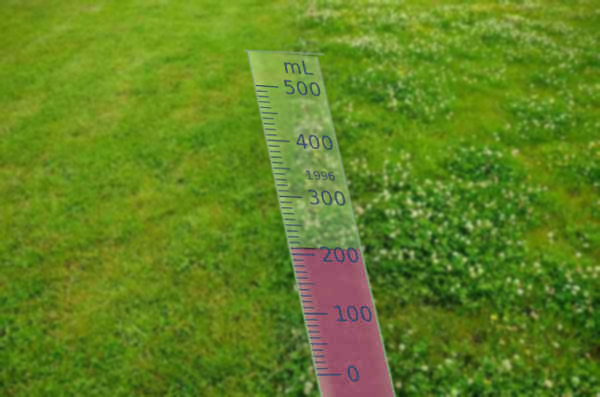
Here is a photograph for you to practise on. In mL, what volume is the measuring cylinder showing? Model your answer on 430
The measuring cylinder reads 210
